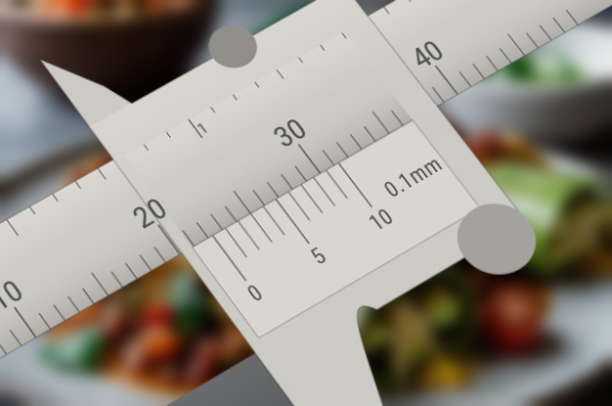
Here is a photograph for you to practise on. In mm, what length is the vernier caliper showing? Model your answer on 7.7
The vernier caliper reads 22.3
